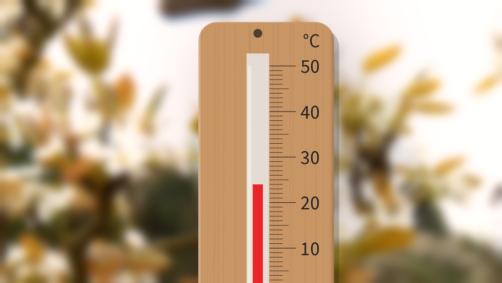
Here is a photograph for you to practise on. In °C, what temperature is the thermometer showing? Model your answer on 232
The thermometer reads 24
